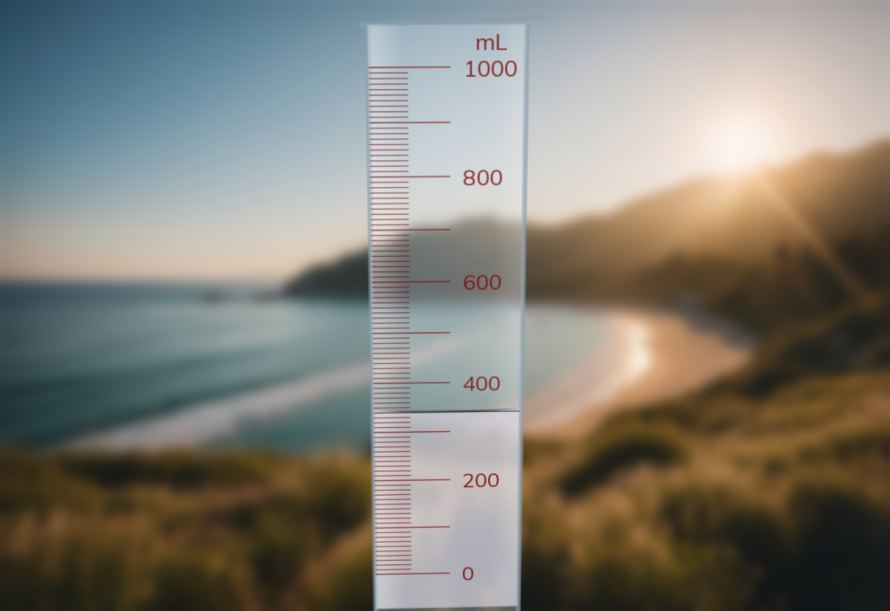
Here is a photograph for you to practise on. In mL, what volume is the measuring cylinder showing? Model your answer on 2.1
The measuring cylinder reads 340
